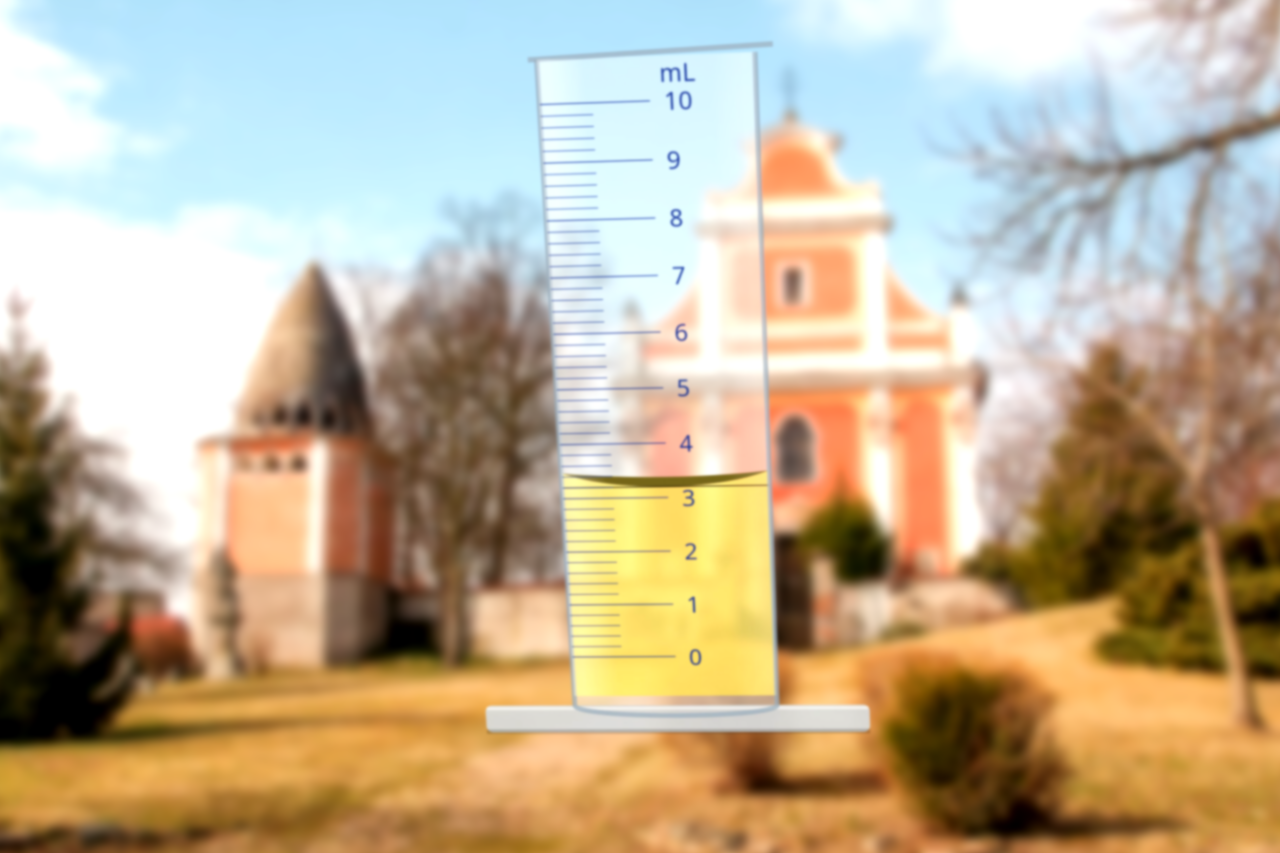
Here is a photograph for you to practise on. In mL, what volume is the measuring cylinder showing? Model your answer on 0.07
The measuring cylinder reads 3.2
